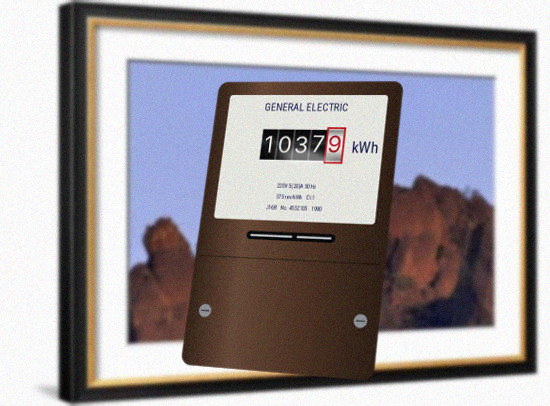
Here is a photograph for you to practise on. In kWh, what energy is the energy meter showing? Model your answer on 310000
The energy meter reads 1037.9
